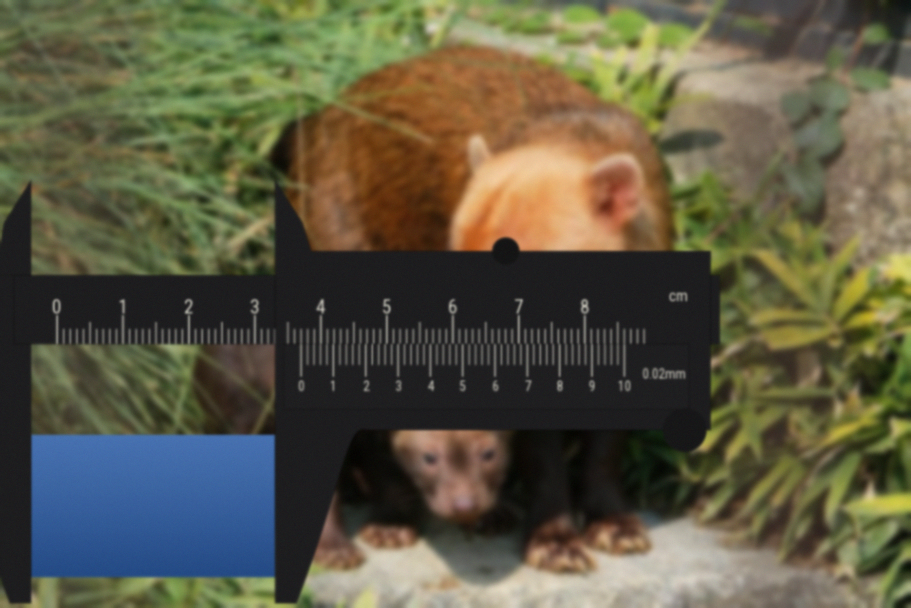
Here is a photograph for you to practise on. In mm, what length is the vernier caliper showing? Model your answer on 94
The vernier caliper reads 37.0
